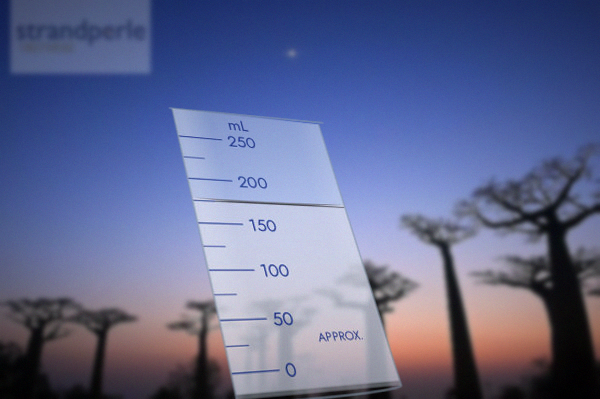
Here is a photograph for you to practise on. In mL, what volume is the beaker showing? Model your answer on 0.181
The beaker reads 175
